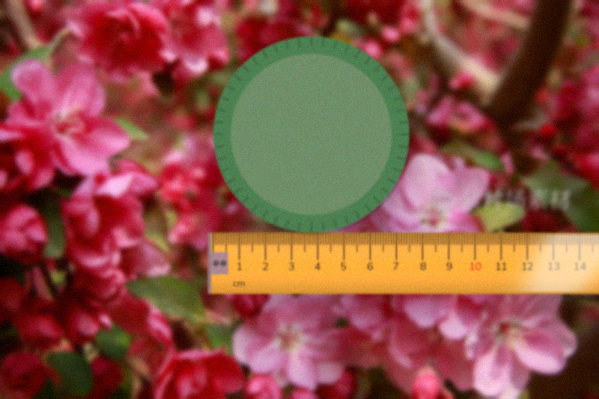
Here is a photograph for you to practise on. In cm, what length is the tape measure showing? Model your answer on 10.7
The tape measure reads 7.5
